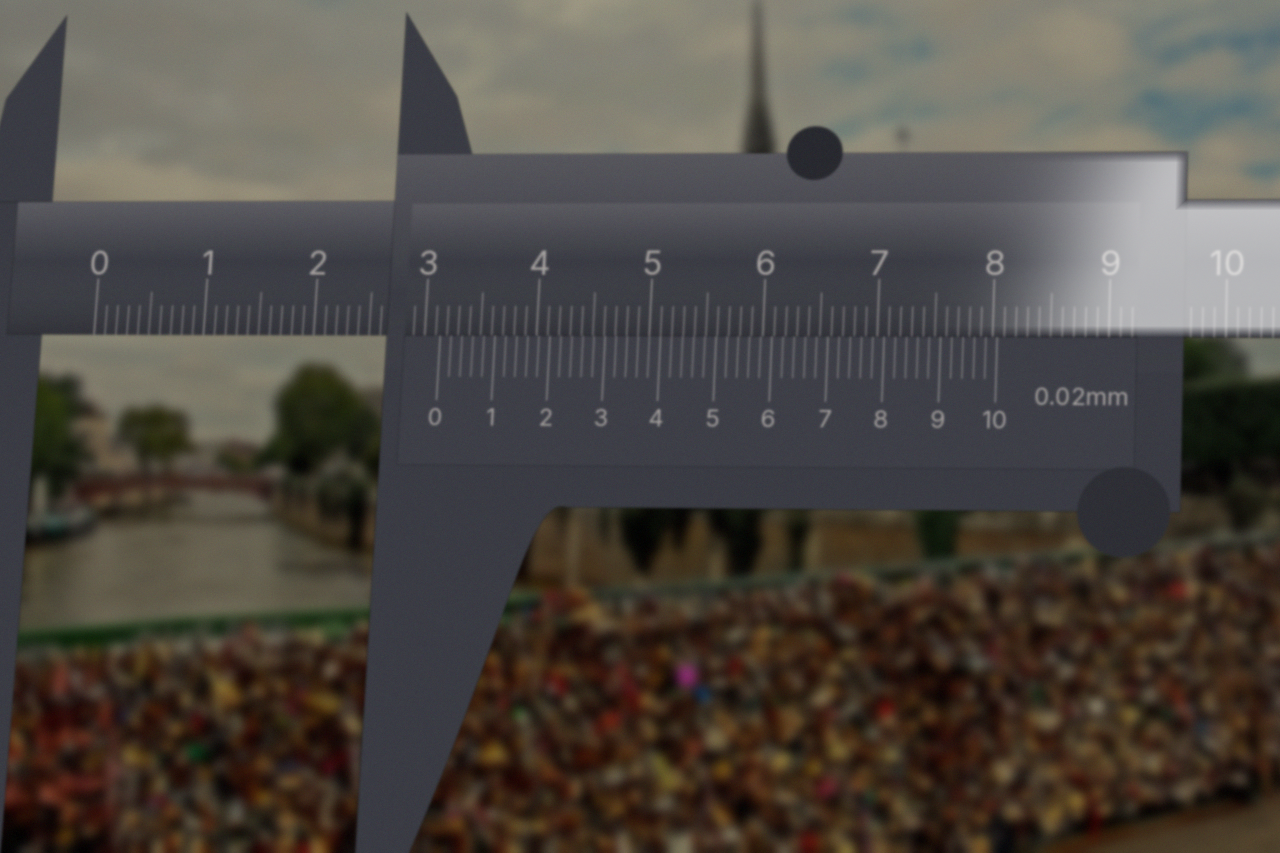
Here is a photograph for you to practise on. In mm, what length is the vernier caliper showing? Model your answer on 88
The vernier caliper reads 31.4
